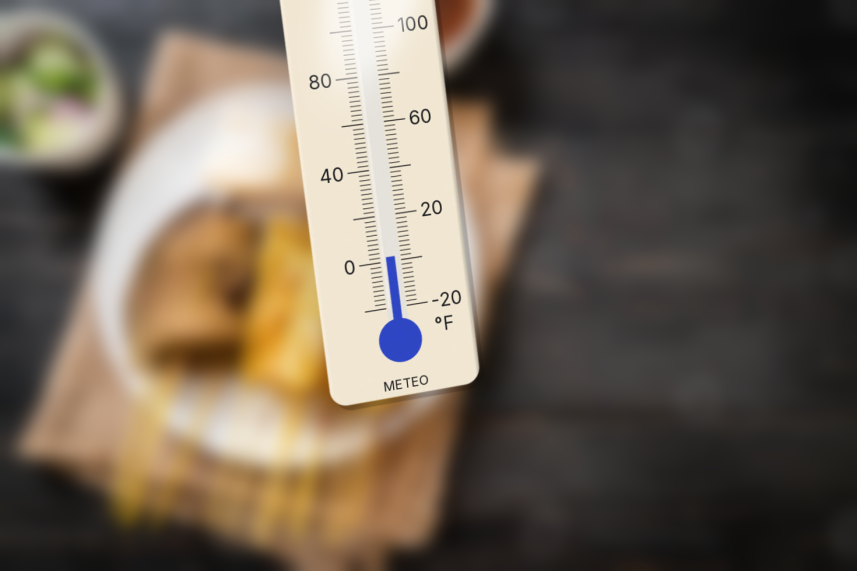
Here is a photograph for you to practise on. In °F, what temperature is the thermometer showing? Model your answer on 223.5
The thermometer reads 2
